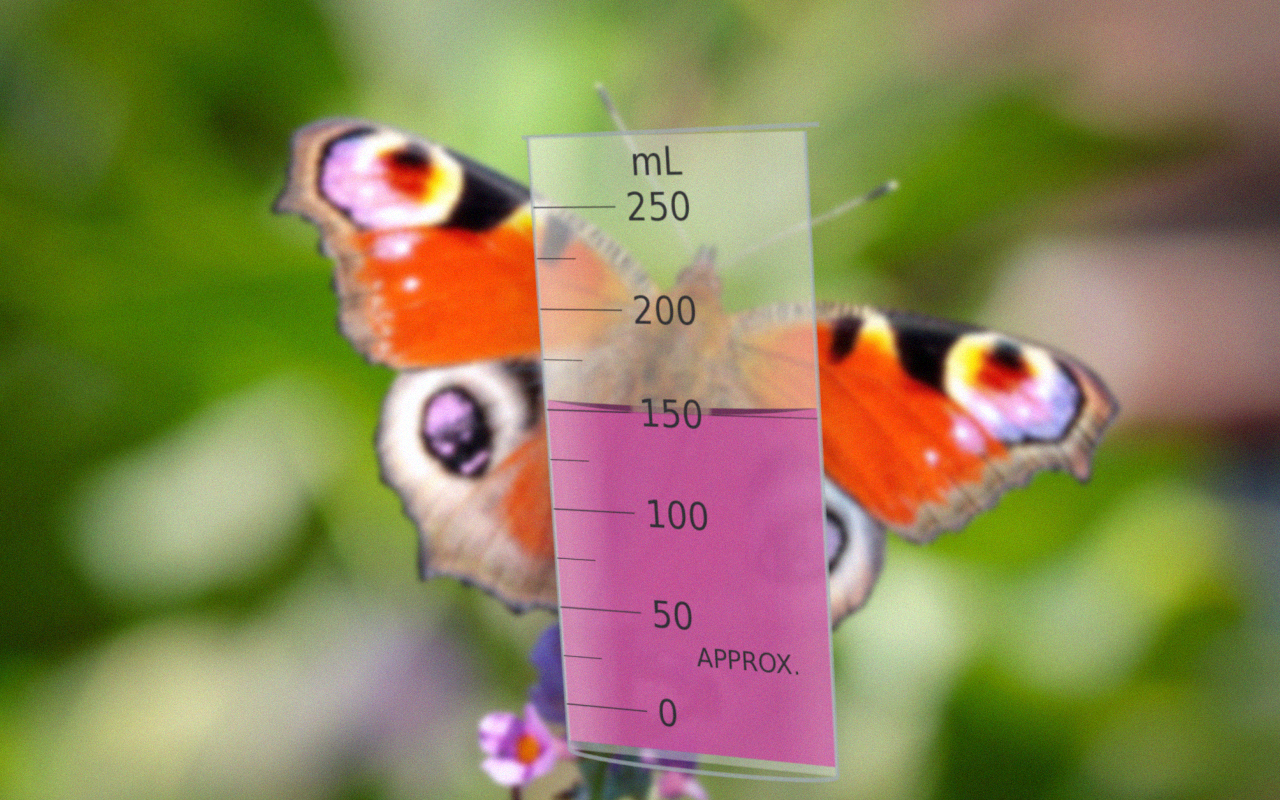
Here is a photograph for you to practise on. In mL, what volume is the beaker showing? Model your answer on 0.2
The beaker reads 150
